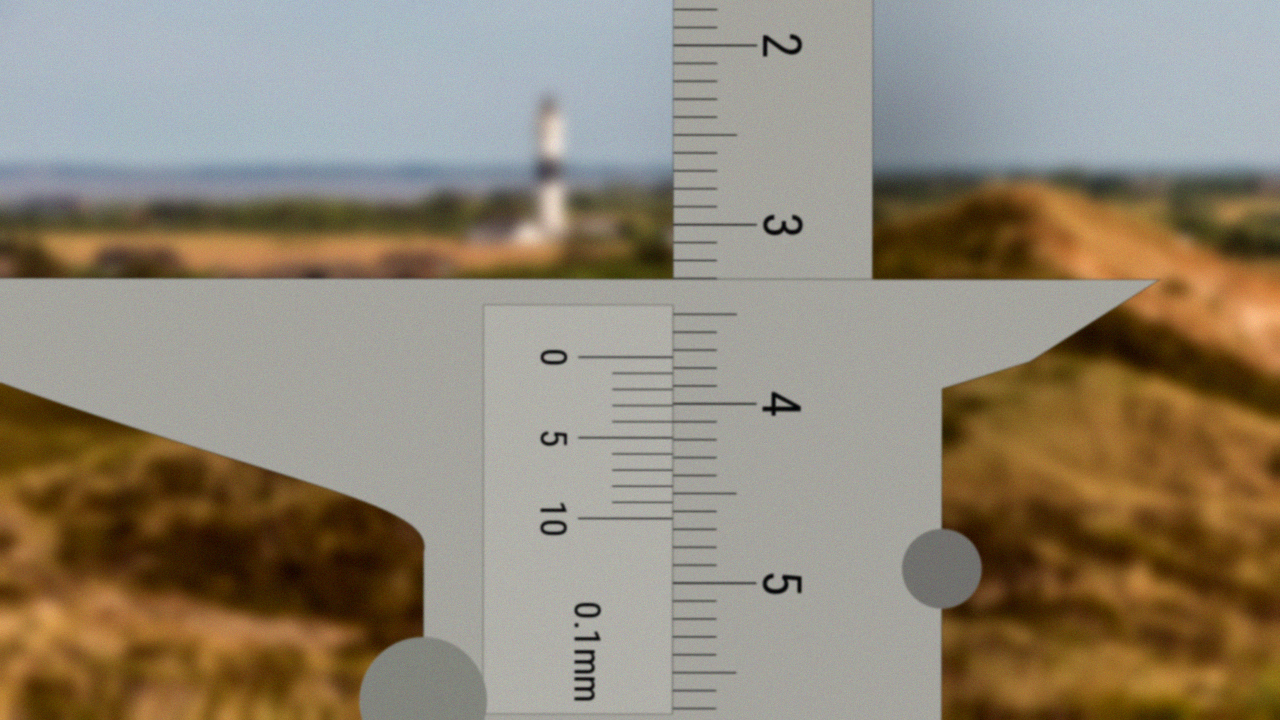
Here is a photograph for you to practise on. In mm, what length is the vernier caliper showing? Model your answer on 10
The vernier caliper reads 37.4
